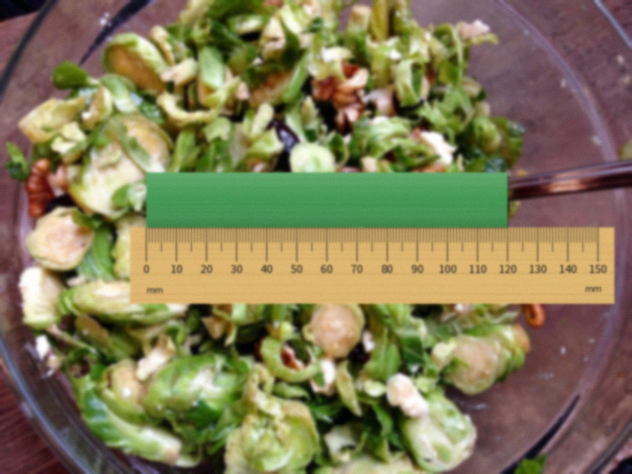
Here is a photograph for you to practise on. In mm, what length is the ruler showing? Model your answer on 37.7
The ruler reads 120
